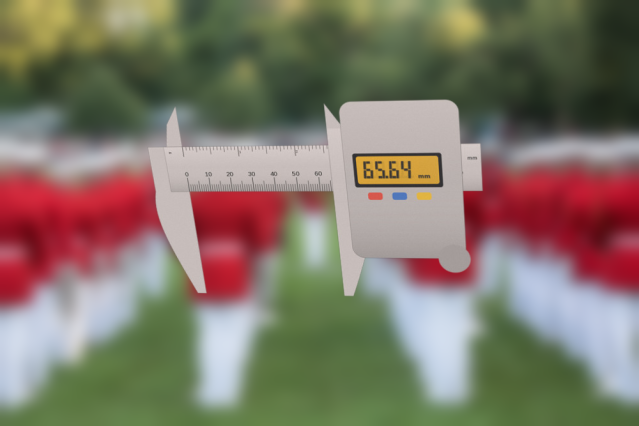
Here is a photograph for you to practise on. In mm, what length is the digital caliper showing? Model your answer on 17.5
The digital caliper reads 65.64
